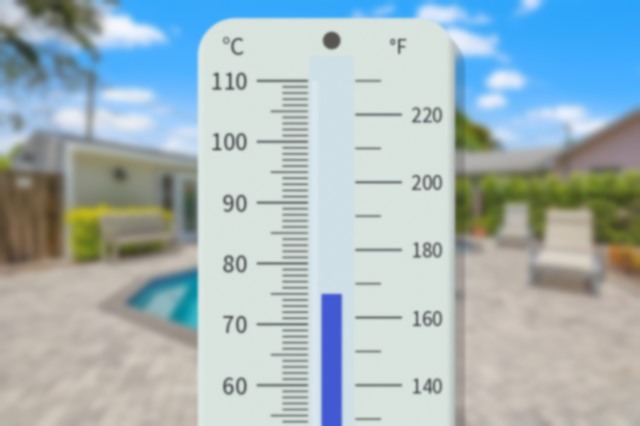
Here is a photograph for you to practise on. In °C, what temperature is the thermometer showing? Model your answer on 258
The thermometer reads 75
